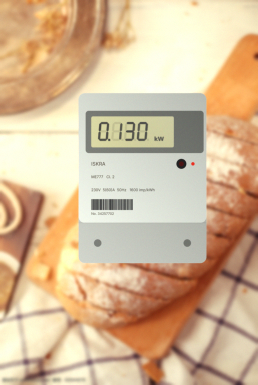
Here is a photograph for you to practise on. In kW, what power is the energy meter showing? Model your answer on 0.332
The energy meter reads 0.130
